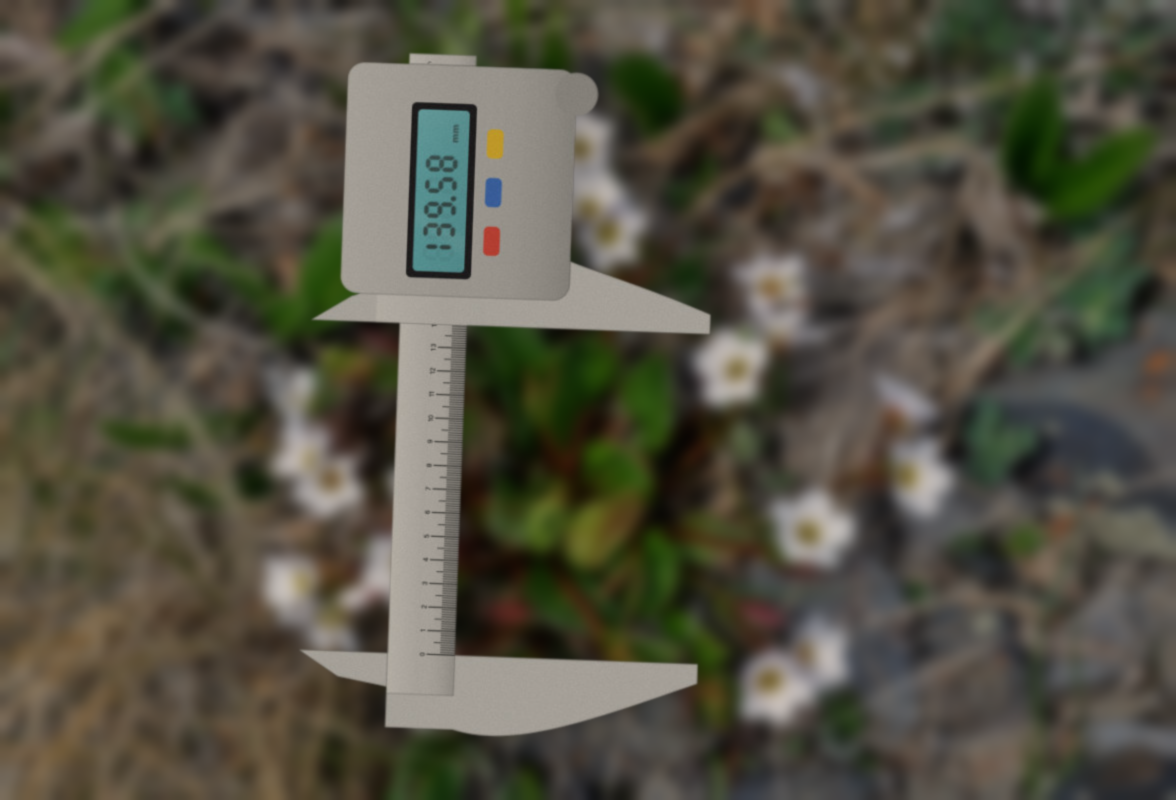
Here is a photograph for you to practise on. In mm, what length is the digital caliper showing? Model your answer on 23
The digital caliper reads 139.58
